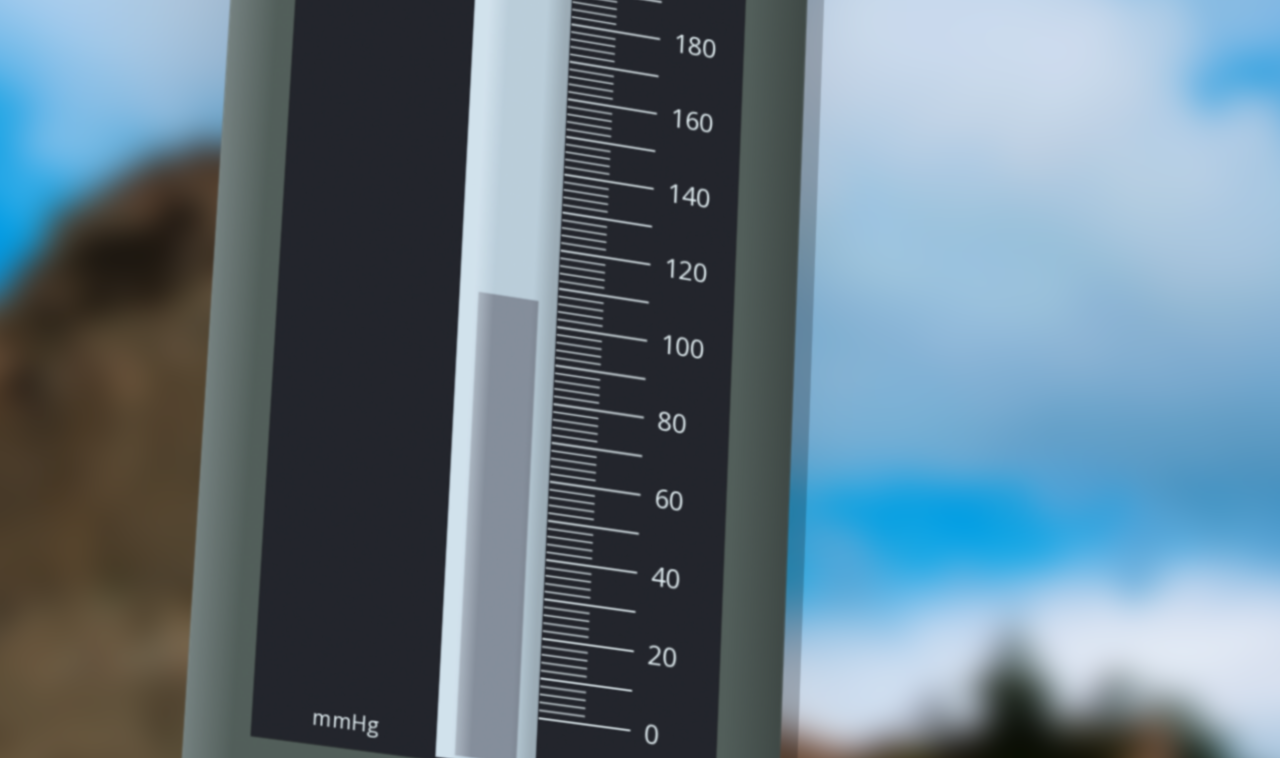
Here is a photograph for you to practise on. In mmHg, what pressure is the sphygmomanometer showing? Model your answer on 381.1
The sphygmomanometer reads 106
